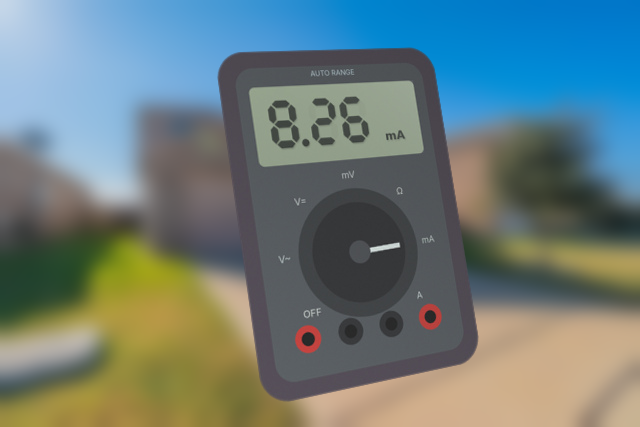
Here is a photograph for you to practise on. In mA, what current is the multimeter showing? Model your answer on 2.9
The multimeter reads 8.26
